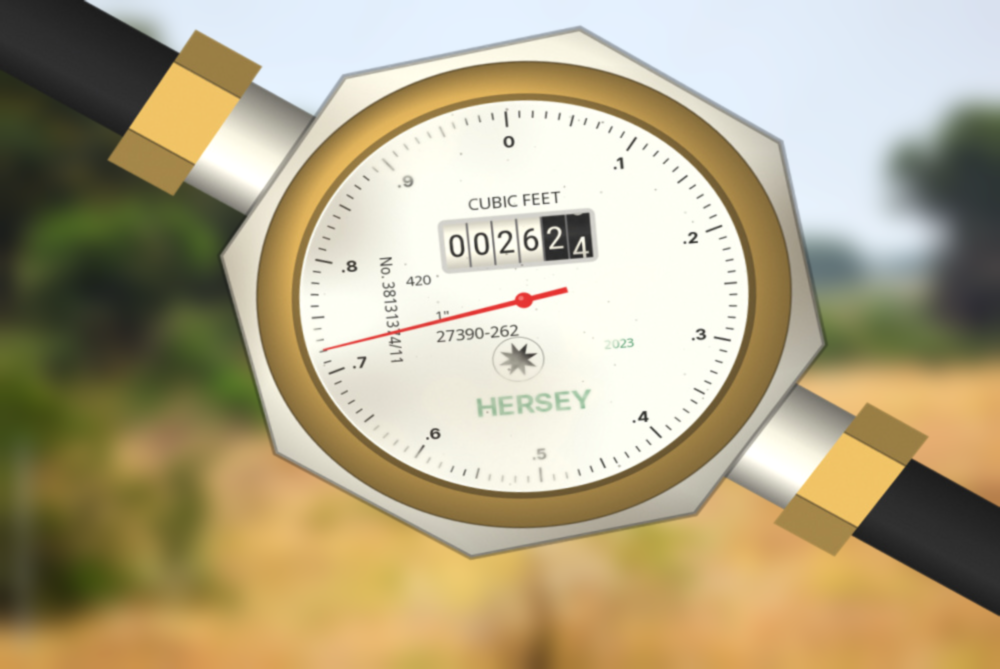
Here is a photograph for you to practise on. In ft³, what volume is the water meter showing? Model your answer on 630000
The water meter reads 2623.72
